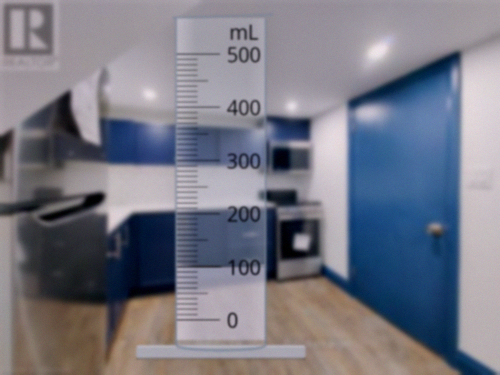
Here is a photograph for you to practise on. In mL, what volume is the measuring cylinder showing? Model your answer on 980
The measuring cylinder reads 100
